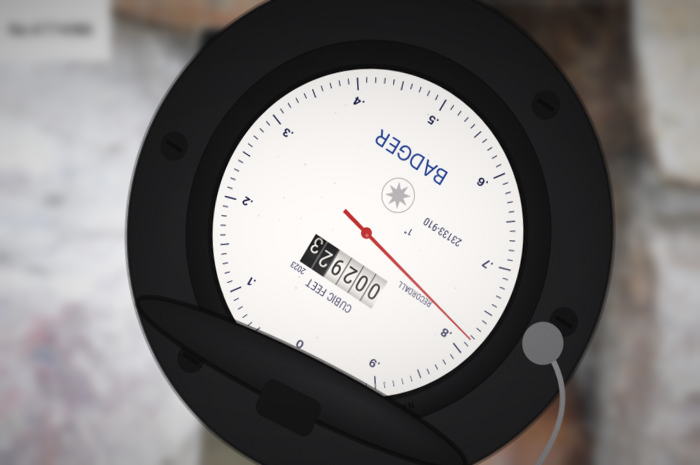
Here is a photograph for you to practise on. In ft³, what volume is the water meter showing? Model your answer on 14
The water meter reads 2922.78
